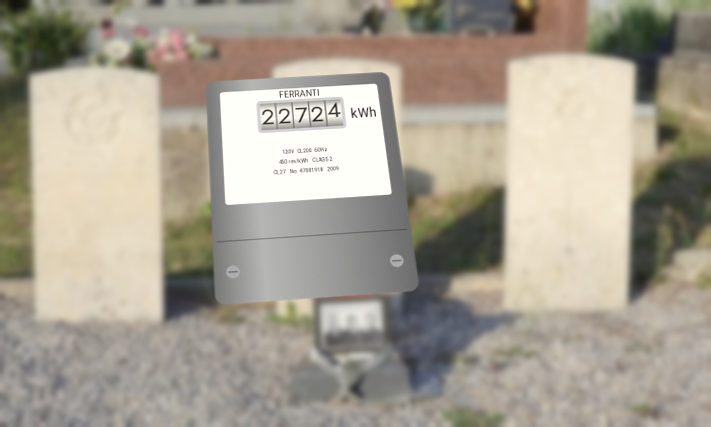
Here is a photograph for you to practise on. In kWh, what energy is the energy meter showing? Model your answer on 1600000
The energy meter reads 22724
